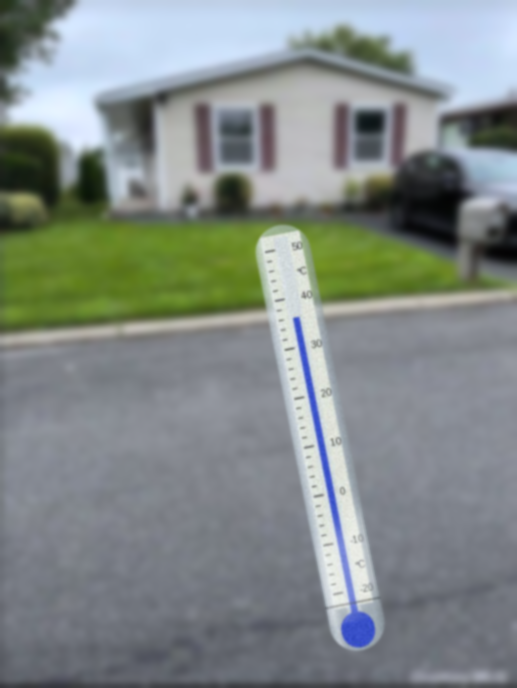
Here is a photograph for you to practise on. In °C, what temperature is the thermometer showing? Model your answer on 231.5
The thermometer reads 36
